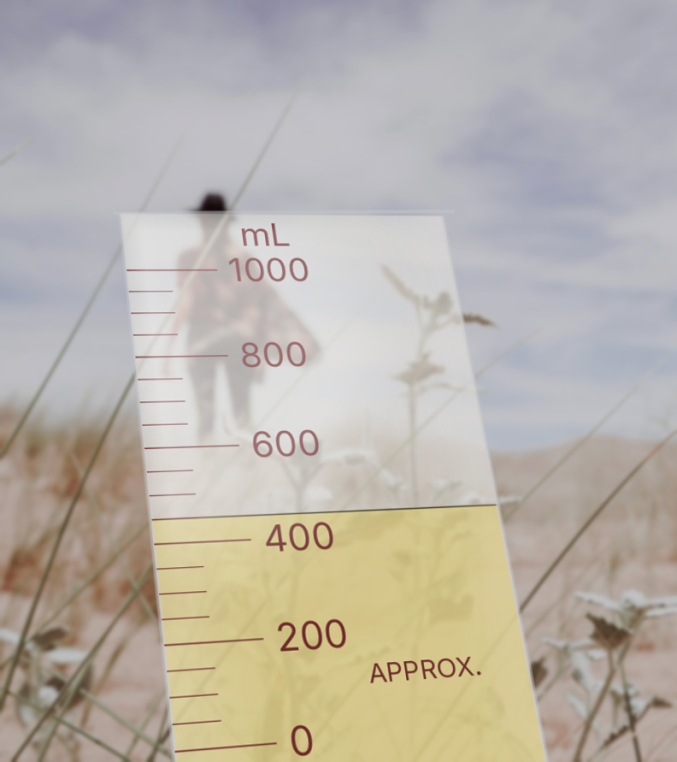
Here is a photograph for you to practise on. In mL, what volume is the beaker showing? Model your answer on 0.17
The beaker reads 450
